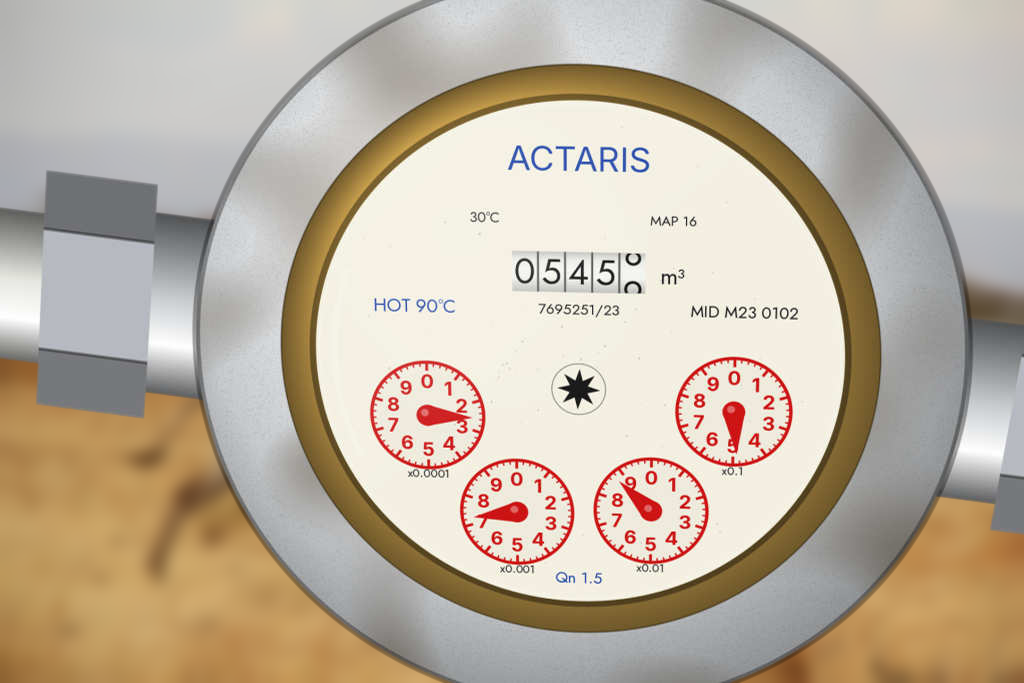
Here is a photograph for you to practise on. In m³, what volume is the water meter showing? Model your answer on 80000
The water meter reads 5458.4872
